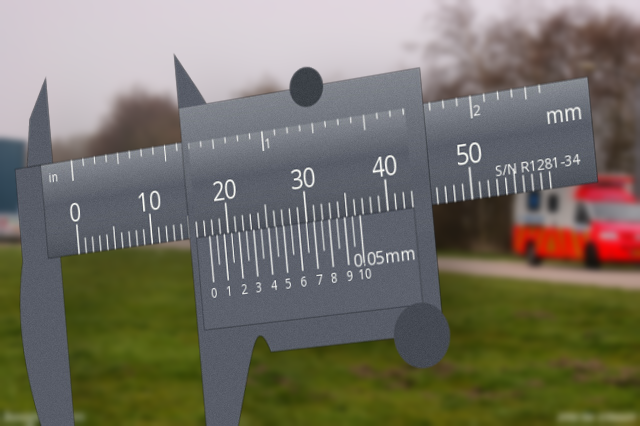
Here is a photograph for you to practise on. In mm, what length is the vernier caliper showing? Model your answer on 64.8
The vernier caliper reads 17.6
